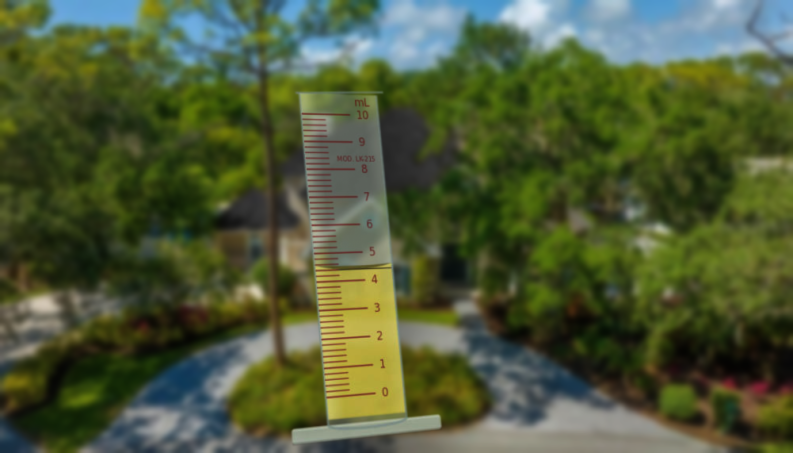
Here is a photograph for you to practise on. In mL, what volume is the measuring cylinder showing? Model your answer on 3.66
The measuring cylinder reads 4.4
